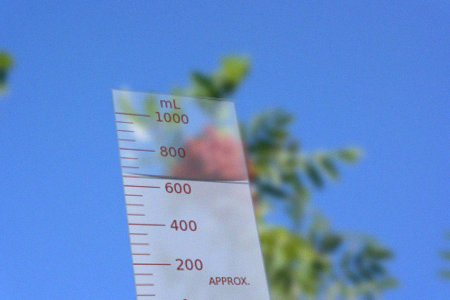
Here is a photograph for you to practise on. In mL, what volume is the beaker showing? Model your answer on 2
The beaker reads 650
